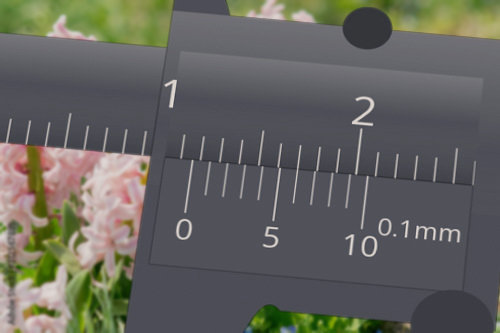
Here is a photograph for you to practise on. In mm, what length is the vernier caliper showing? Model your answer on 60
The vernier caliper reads 11.6
